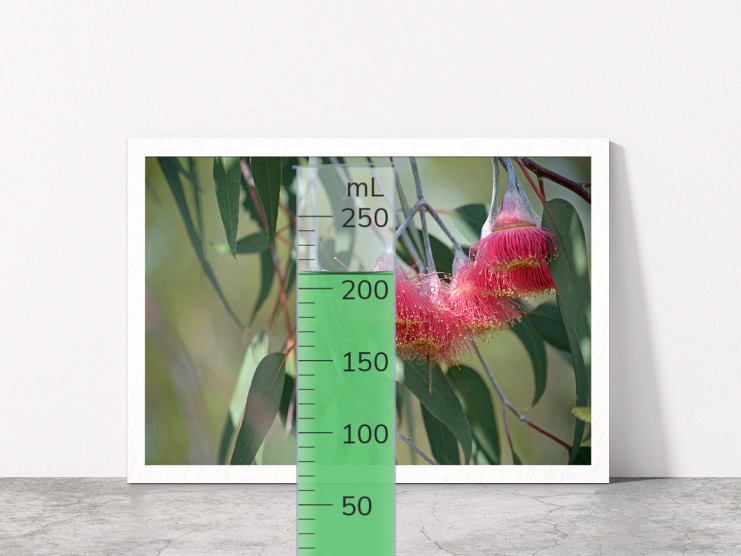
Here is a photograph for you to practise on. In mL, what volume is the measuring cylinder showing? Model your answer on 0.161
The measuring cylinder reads 210
